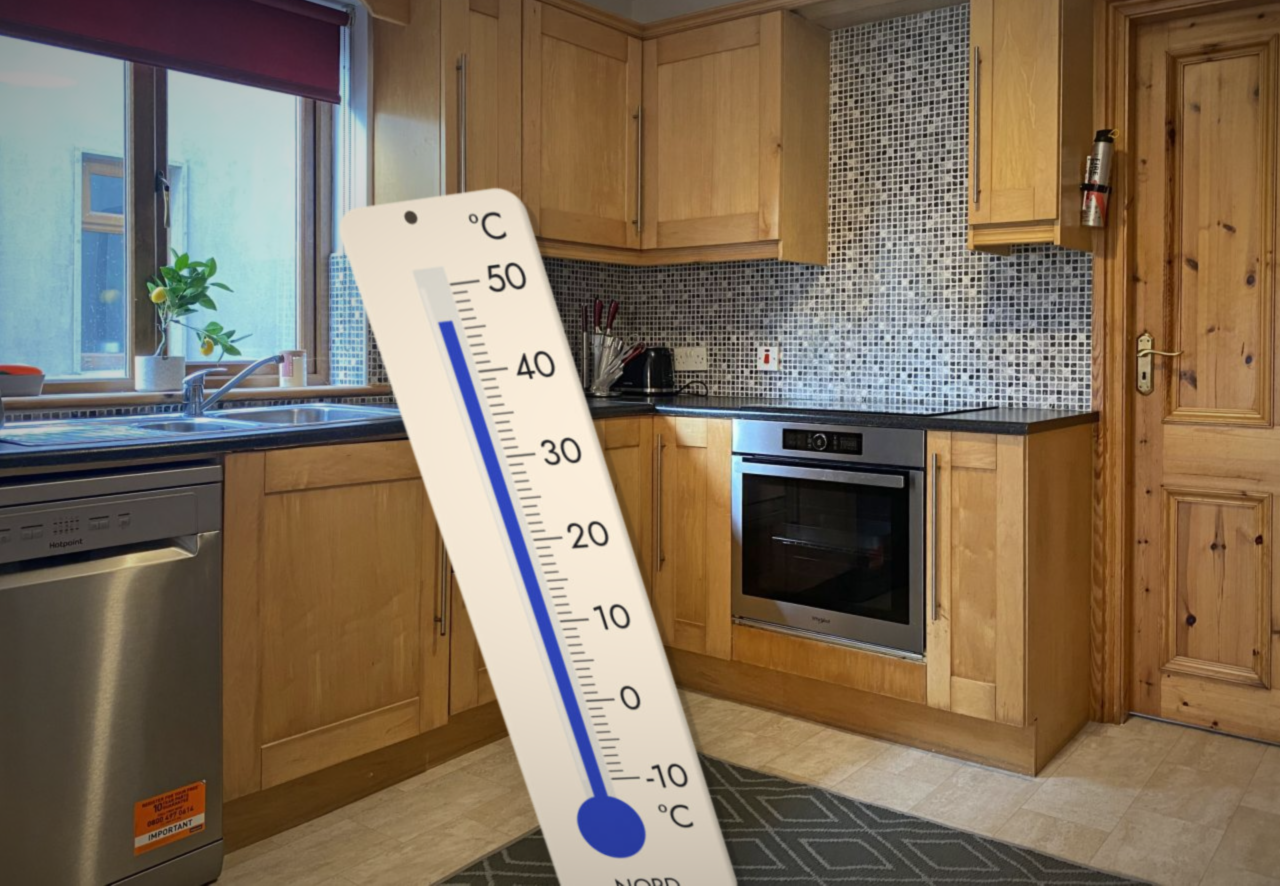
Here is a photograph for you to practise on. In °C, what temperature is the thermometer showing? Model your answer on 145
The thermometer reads 46
